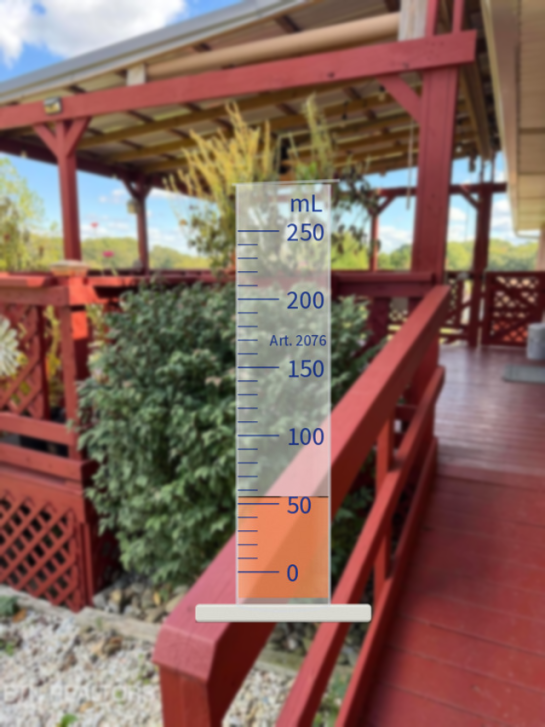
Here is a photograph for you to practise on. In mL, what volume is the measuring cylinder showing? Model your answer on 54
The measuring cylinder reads 55
